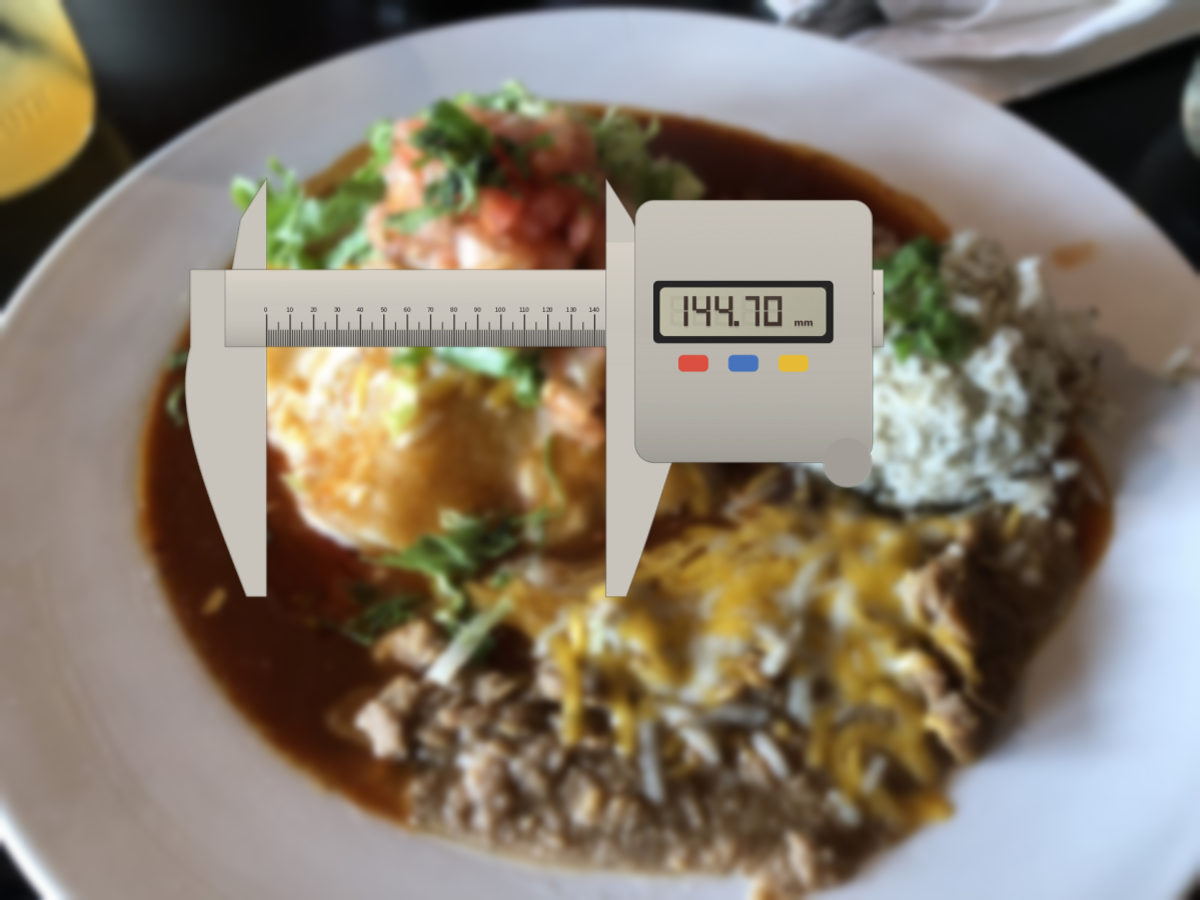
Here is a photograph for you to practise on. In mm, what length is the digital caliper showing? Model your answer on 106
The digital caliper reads 144.70
